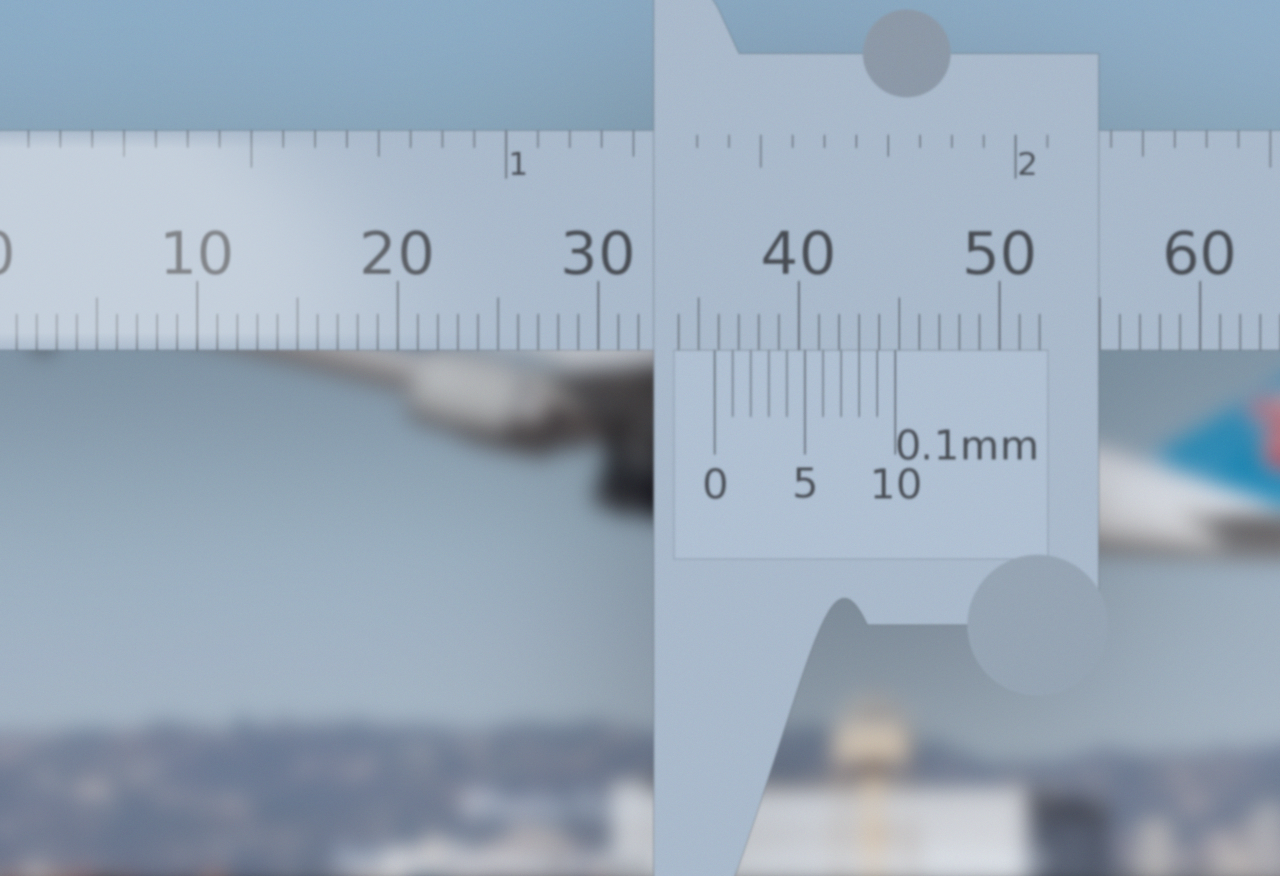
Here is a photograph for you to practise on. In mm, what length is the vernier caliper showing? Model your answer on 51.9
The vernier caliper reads 35.8
